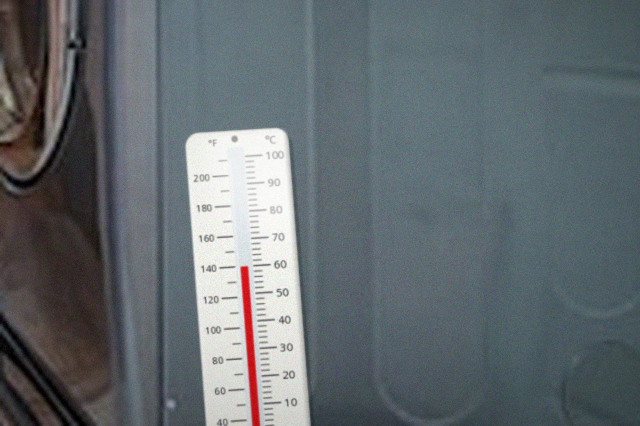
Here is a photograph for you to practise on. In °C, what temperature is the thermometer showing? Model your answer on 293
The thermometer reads 60
